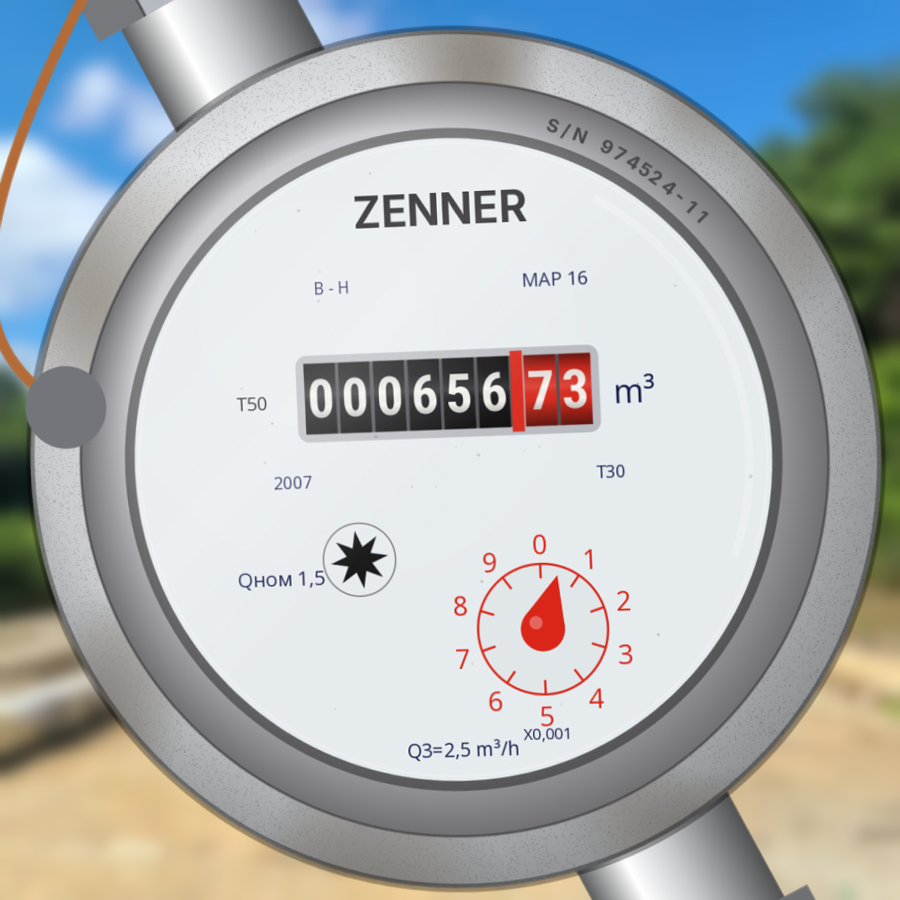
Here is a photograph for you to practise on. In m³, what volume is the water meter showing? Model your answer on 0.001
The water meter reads 656.730
